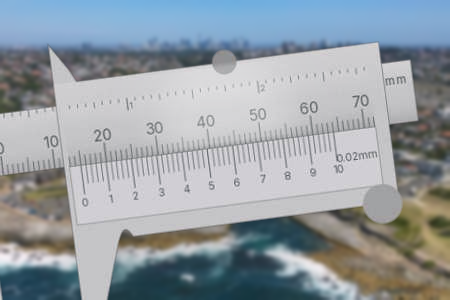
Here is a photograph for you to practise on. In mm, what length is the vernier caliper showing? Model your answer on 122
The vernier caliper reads 15.0
